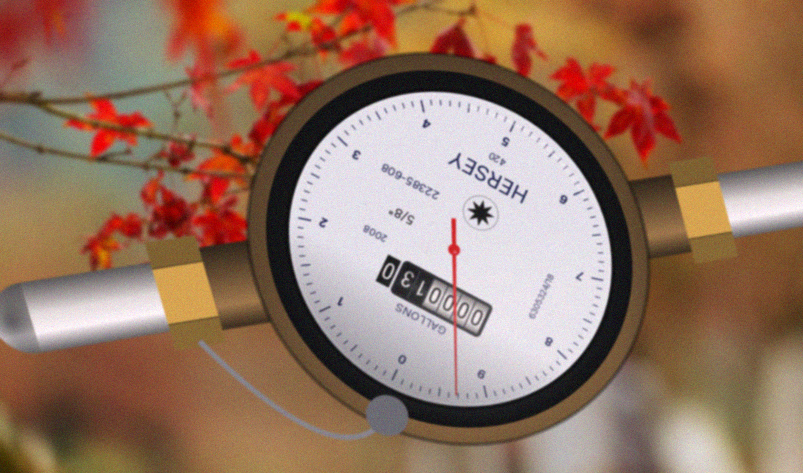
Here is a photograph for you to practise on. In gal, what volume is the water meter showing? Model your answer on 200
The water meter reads 129.3
